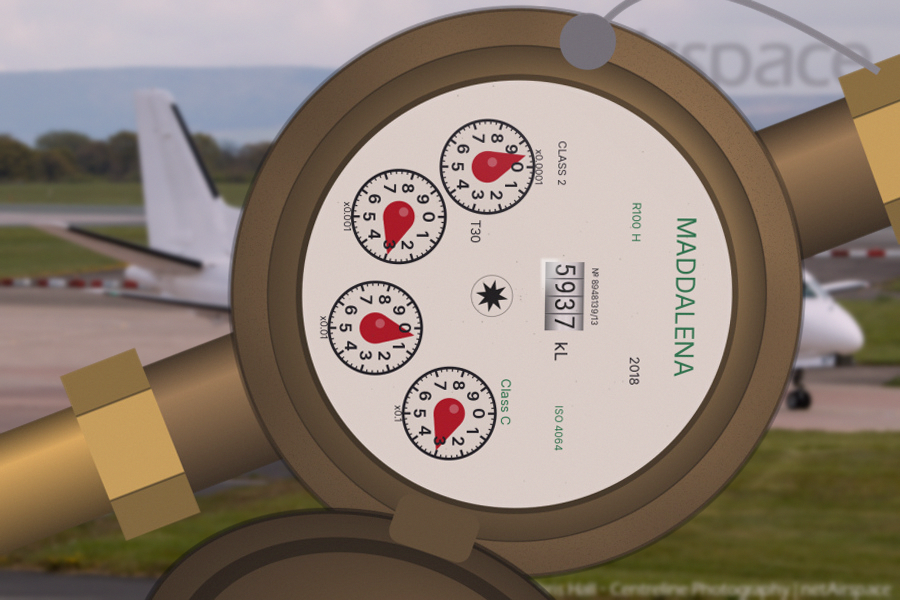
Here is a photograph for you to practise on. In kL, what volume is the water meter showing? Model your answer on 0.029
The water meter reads 5937.3029
